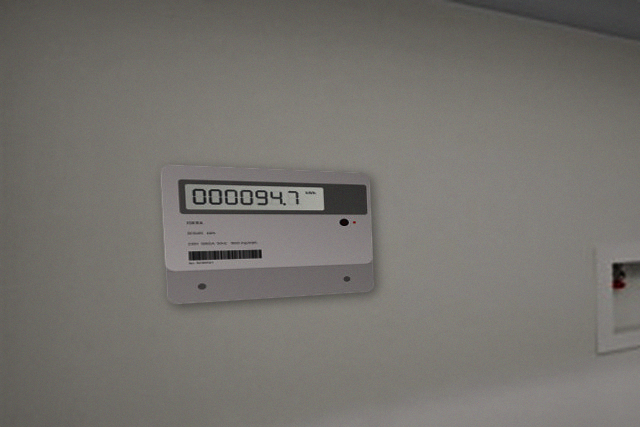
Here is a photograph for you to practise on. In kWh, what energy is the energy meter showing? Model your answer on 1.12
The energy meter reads 94.7
